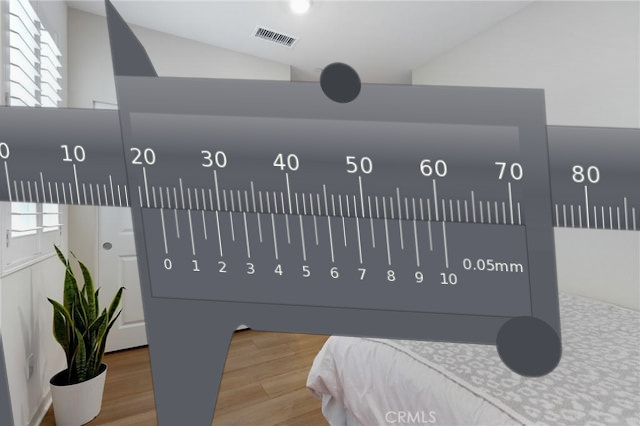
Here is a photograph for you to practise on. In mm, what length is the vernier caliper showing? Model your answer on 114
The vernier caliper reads 21.8
